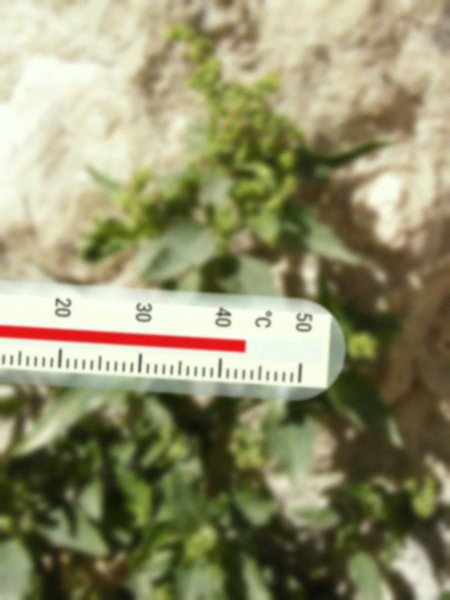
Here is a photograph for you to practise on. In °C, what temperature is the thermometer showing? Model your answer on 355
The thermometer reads 43
